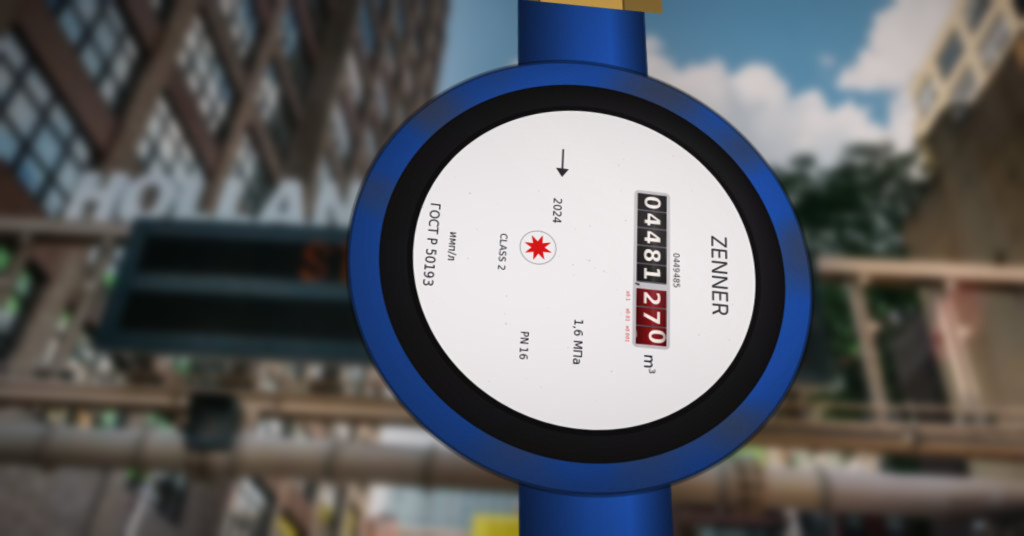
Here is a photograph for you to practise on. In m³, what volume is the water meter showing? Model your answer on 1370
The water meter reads 4481.270
